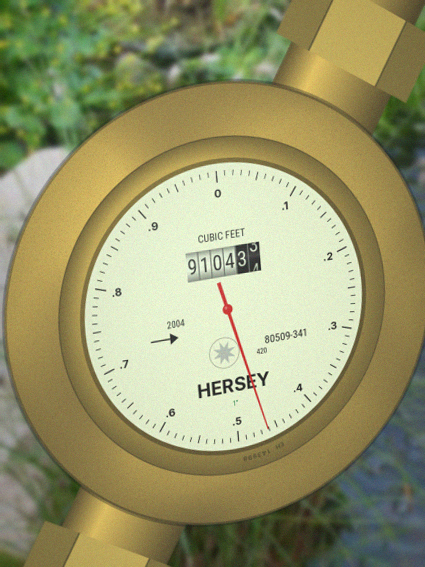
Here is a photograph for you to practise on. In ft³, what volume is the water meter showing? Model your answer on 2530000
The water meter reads 910433.46
